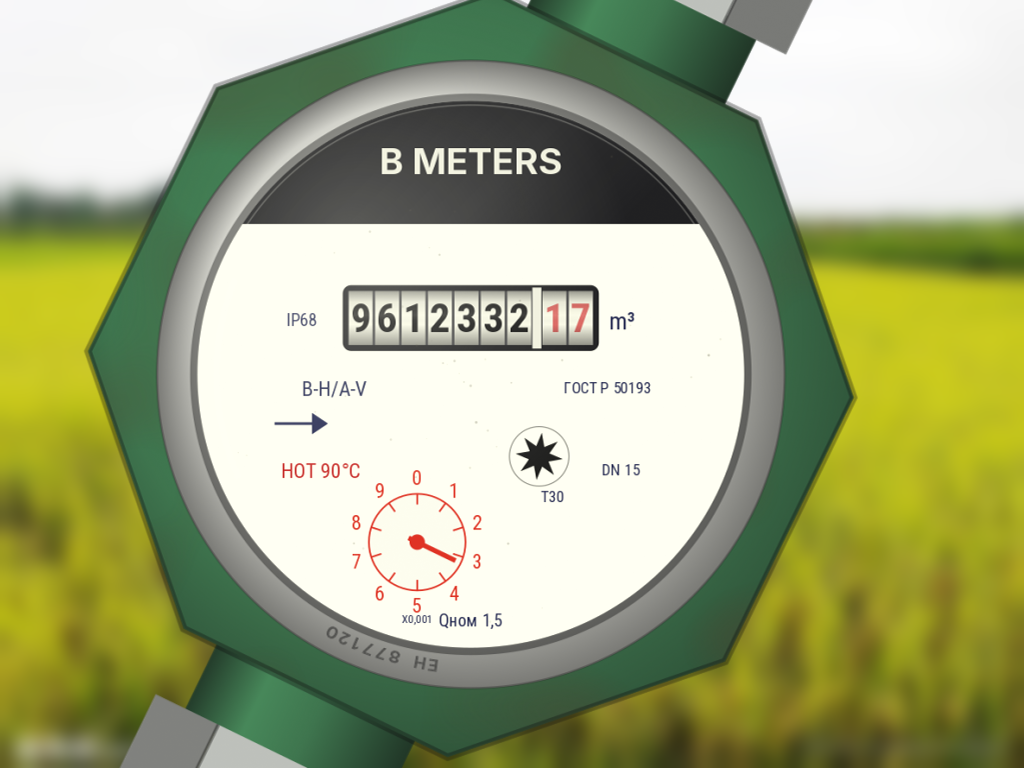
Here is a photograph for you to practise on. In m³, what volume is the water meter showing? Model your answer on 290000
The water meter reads 9612332.173
